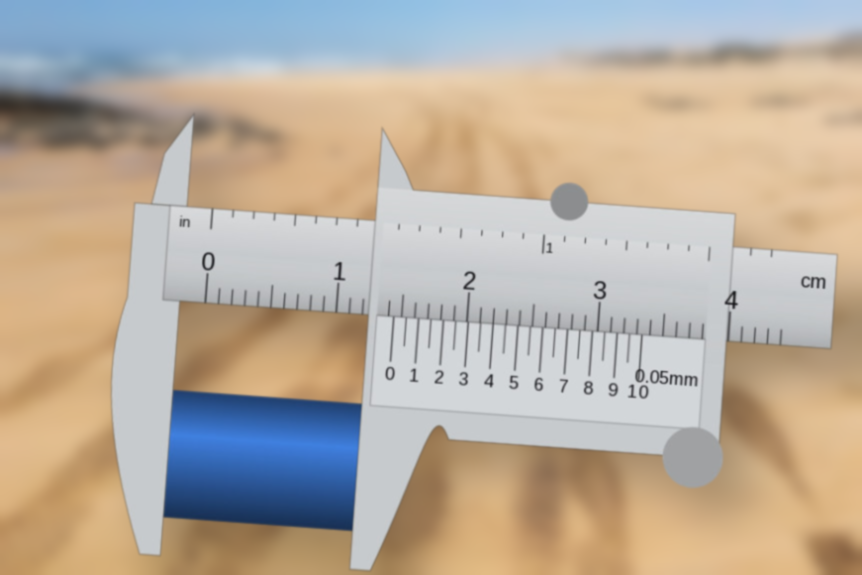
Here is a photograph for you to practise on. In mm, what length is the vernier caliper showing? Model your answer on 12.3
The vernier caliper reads 14.4
